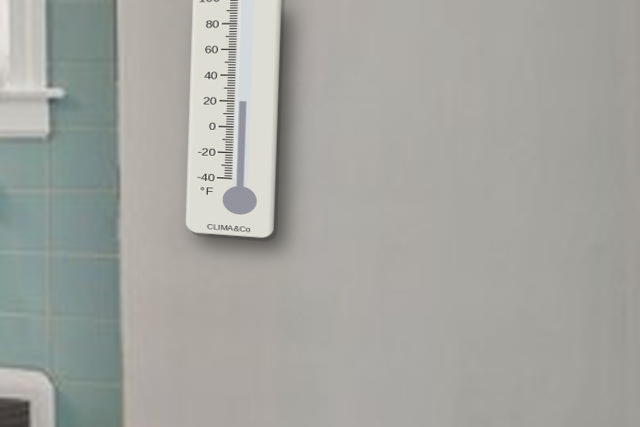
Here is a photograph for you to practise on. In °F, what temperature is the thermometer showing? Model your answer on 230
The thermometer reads 20
